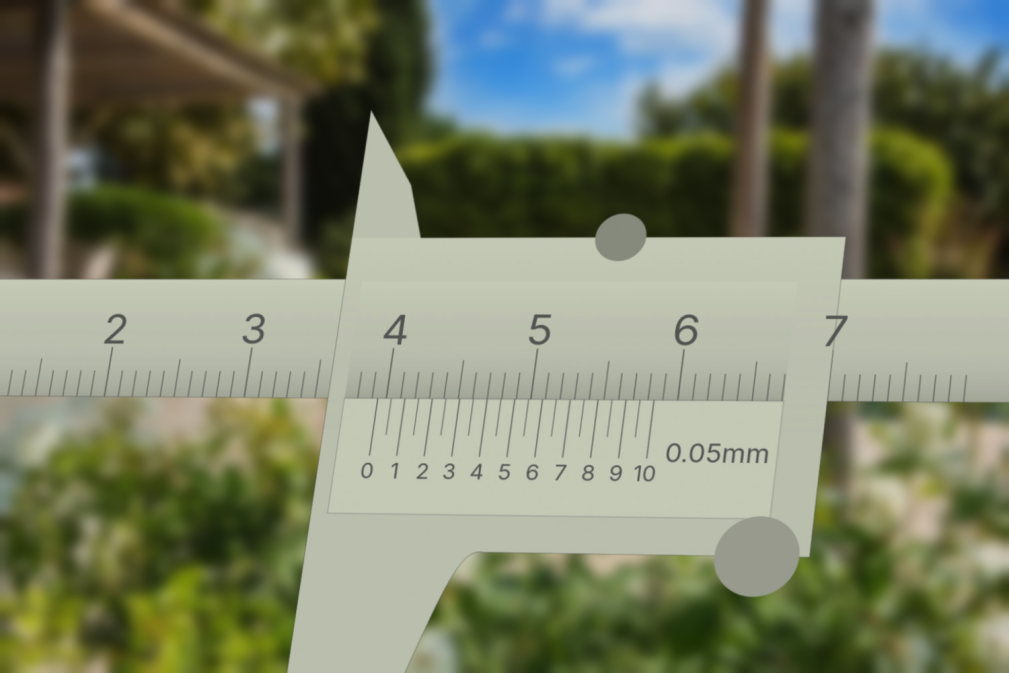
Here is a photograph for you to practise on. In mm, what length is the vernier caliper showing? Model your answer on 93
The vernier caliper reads 39.4
